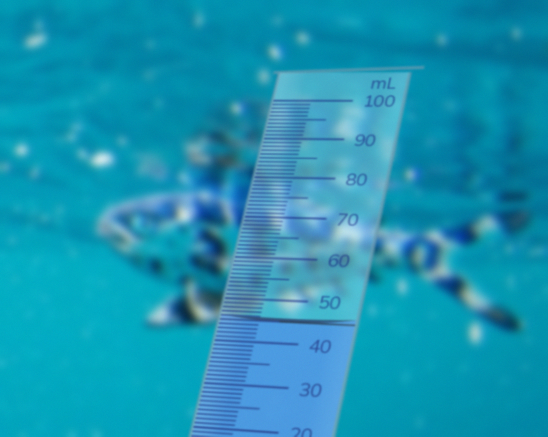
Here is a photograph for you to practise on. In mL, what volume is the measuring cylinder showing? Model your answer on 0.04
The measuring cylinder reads 45
